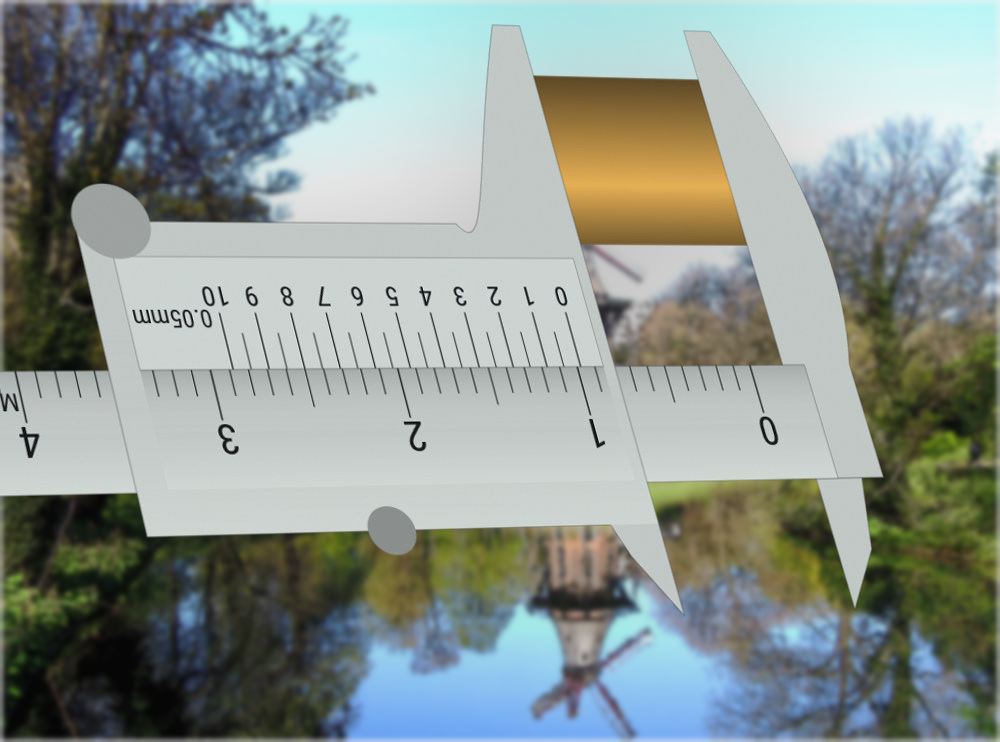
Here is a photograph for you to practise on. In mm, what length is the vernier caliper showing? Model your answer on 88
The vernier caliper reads 9.8
